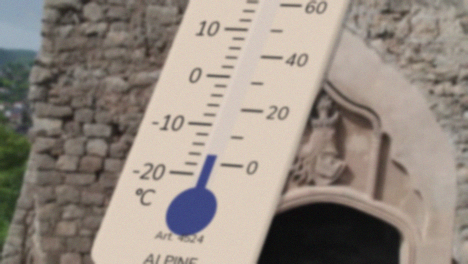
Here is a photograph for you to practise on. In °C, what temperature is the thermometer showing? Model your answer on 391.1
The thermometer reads -16
